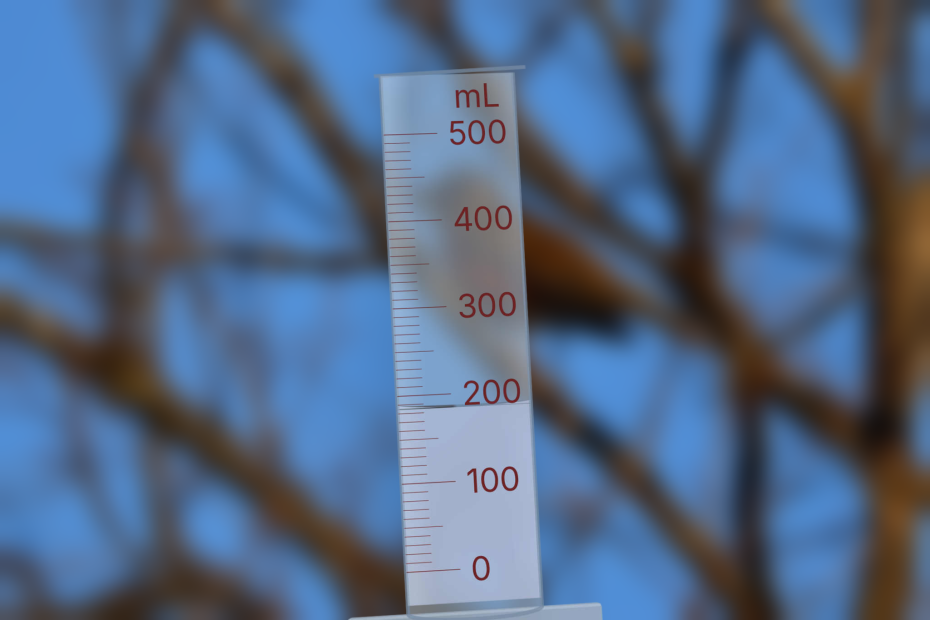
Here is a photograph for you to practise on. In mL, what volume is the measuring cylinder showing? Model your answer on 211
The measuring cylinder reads 185
